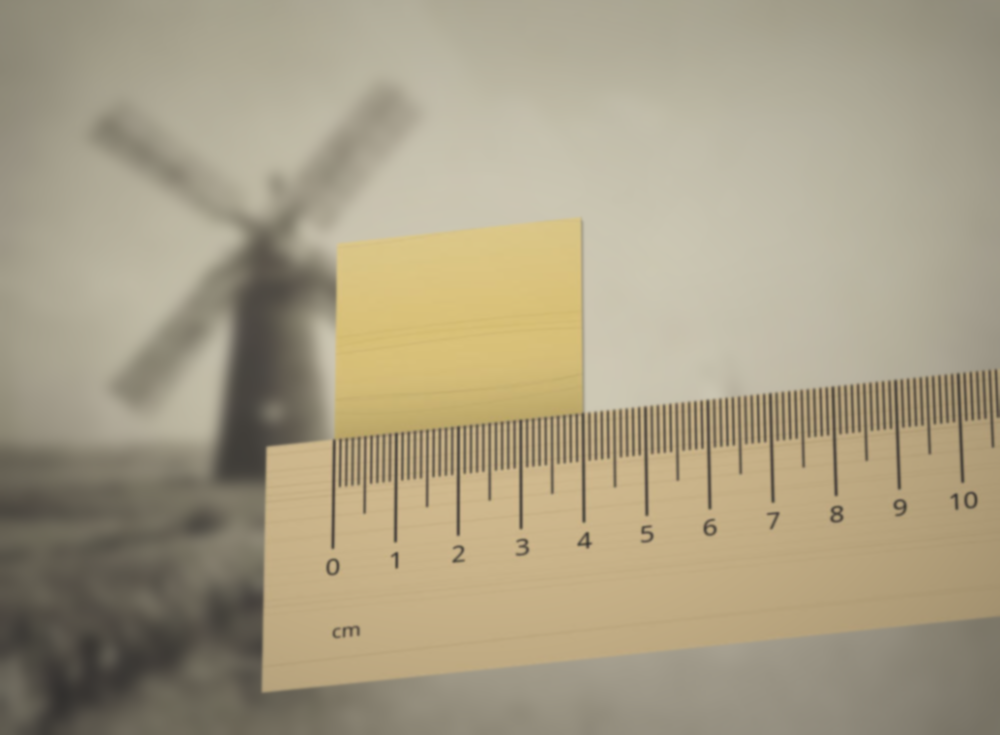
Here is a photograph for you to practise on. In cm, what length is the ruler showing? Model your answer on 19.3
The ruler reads 4
